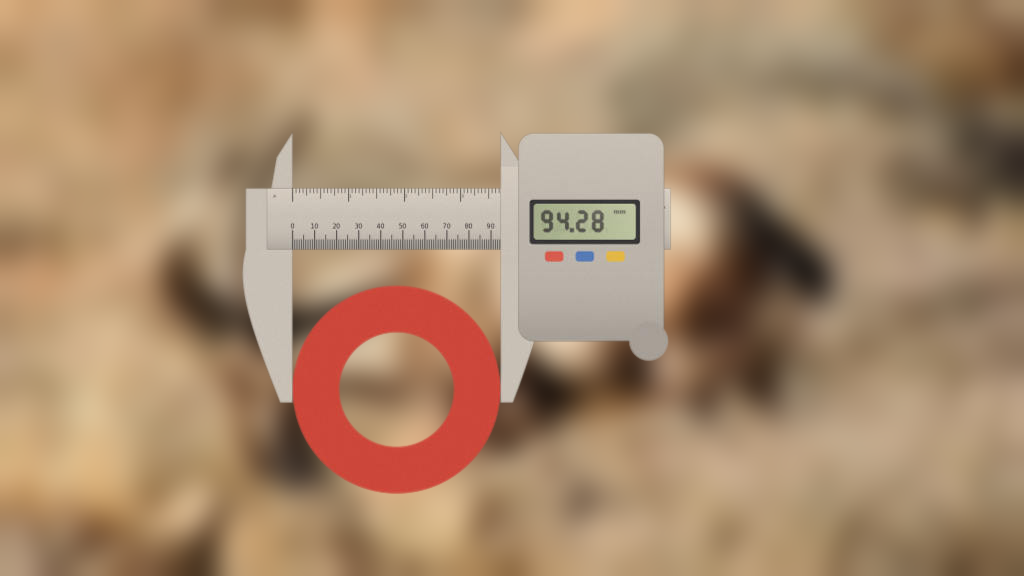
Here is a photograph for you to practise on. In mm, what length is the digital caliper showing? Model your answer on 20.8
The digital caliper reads 94.28
